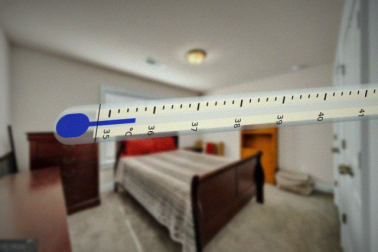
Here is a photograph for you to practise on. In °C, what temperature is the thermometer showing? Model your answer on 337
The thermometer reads 35.6
